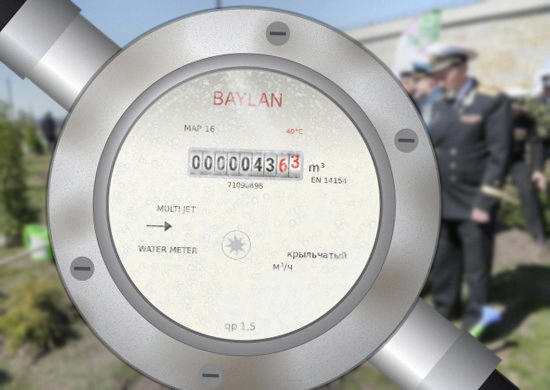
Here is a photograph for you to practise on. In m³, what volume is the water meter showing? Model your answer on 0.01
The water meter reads 43.63
